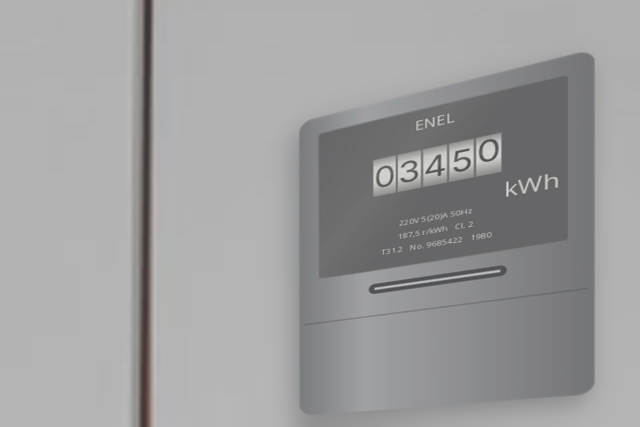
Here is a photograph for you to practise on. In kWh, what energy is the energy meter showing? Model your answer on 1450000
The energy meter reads 3450
